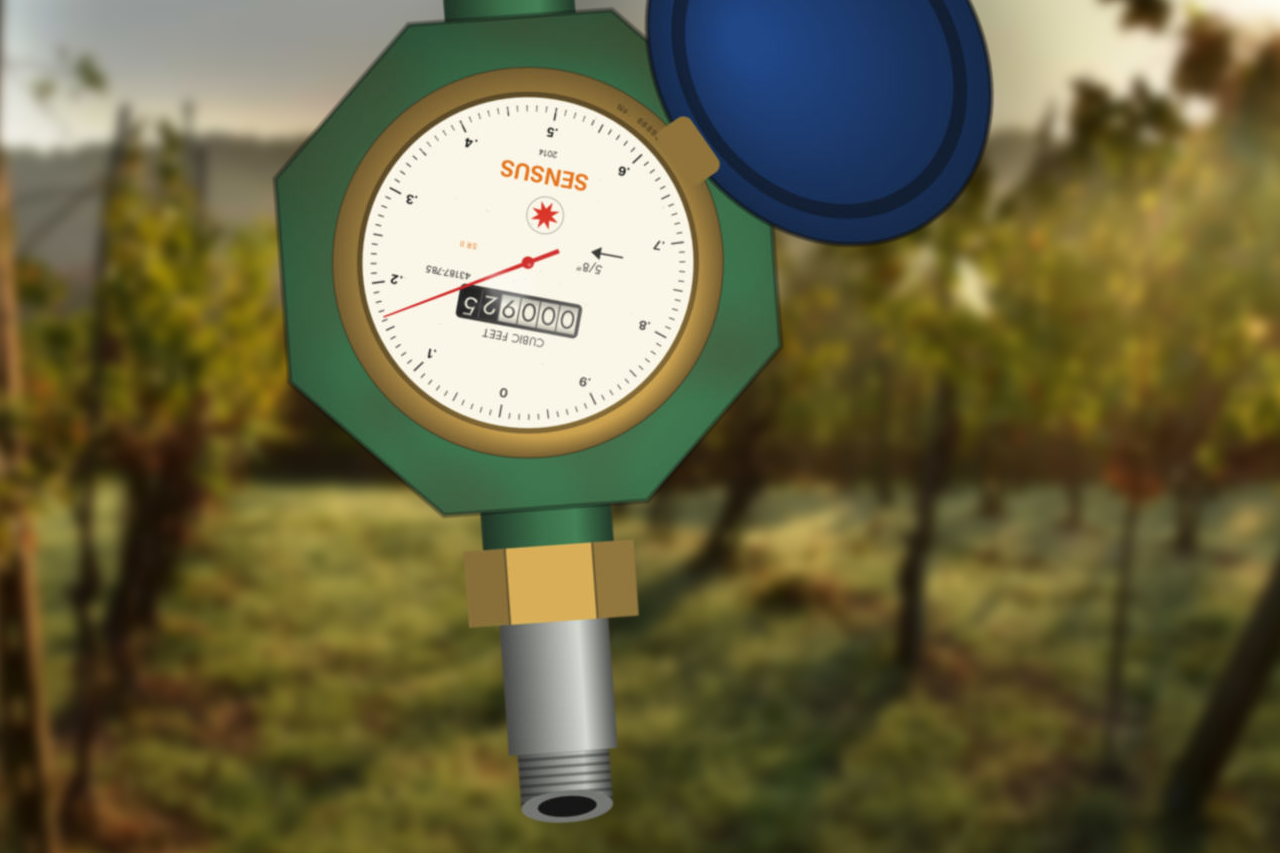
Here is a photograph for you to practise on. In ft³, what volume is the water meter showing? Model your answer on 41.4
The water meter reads 925.16
